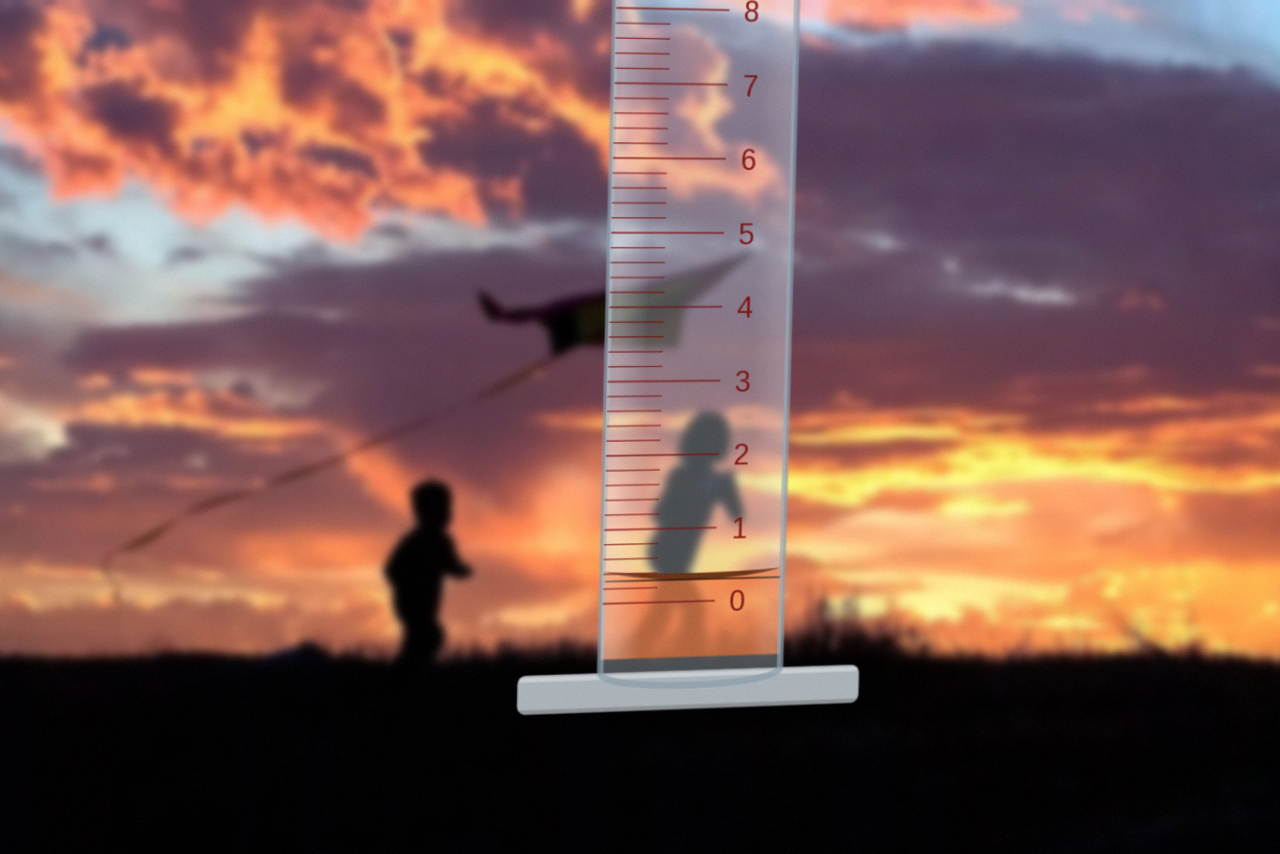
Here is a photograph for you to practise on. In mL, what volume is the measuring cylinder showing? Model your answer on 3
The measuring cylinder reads 0.3
